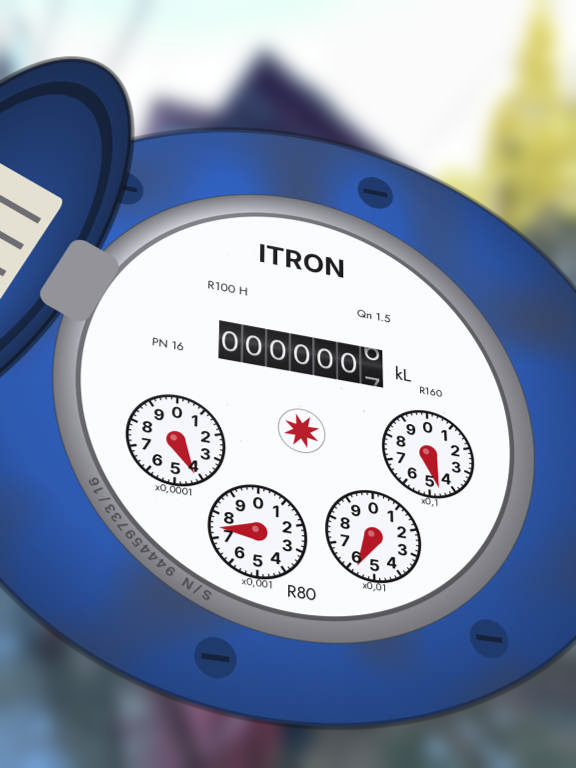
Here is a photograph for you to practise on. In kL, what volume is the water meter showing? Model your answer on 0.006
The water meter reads 6.4574
